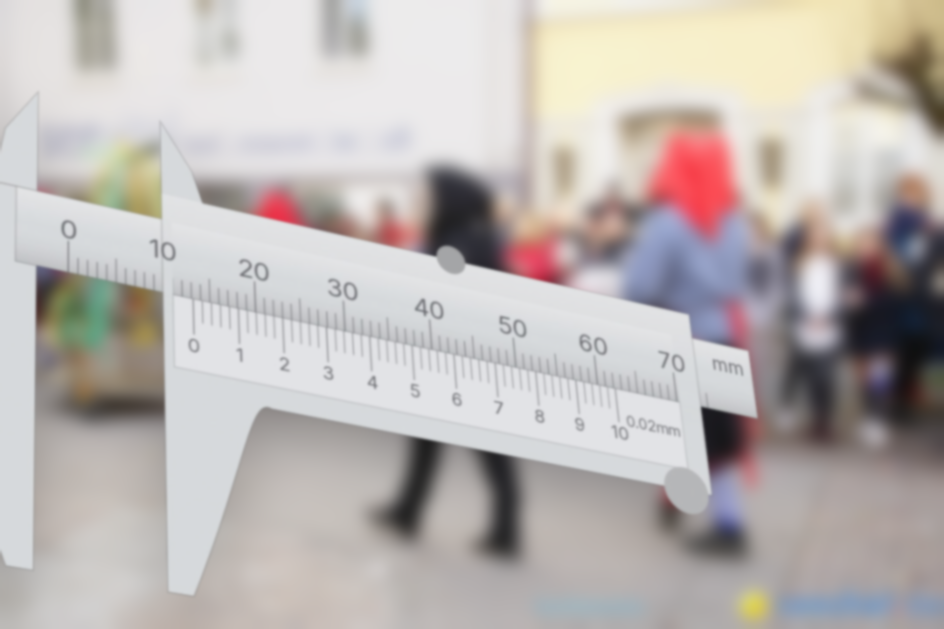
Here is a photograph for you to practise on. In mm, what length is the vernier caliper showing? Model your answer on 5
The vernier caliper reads 13.2
